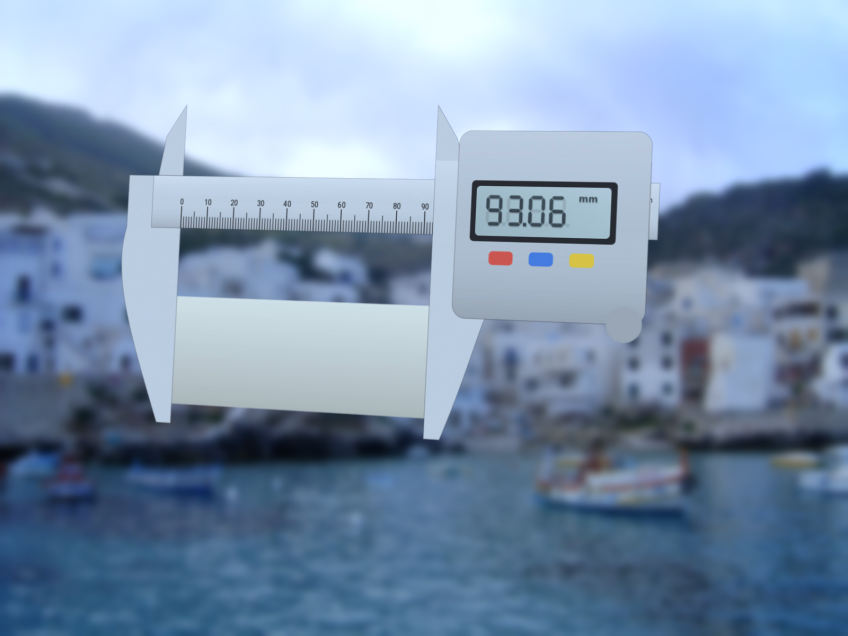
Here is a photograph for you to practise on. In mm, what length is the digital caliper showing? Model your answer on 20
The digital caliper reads 93.06
